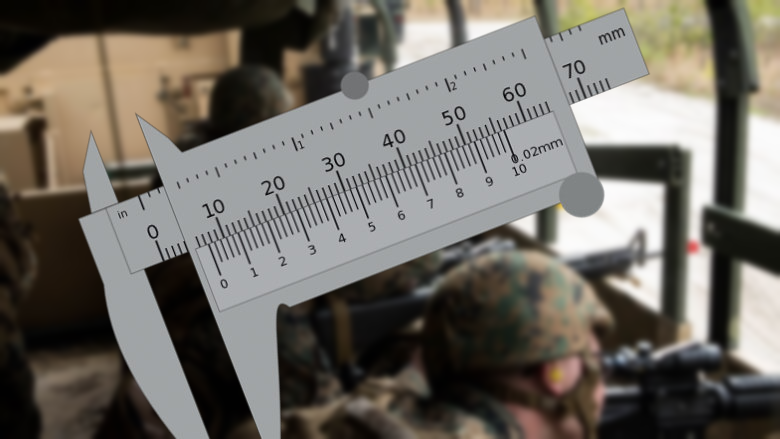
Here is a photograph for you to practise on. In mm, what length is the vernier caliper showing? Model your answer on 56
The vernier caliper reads 7.4
